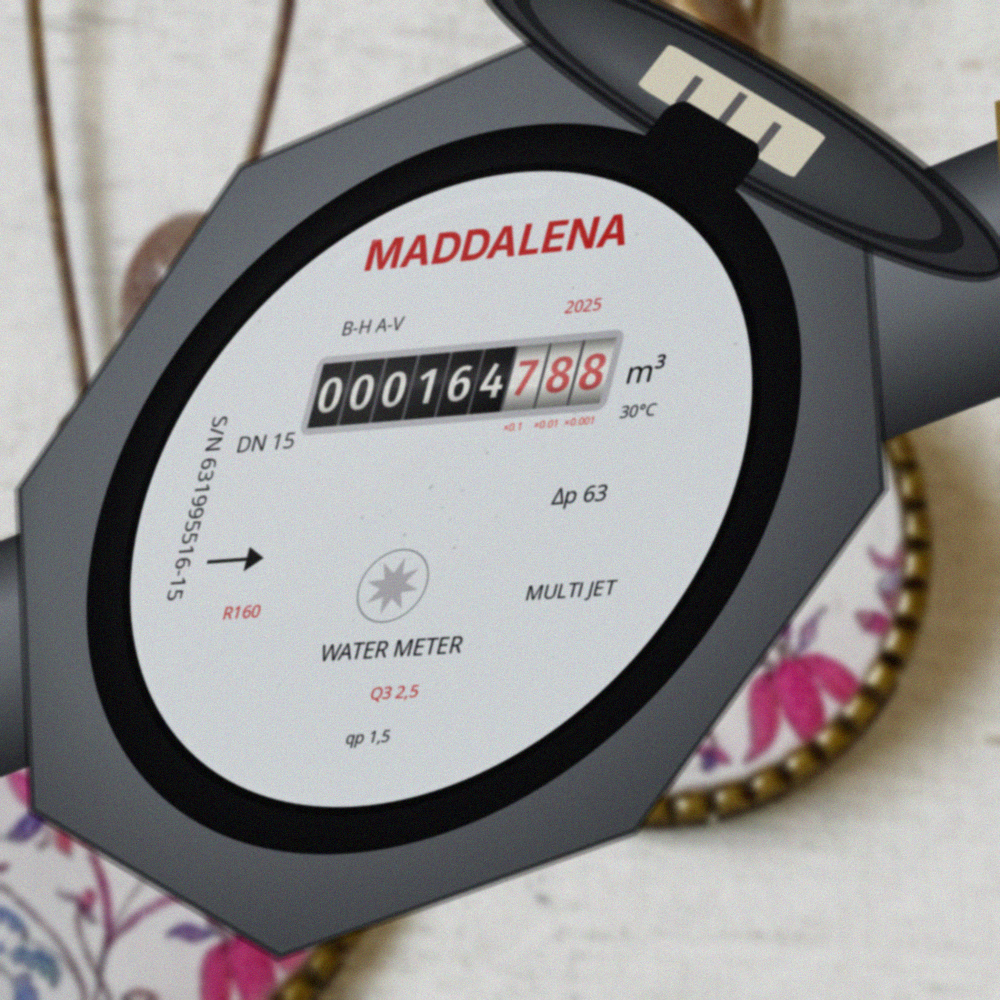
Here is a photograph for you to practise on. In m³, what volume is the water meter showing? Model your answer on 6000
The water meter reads 164.788
